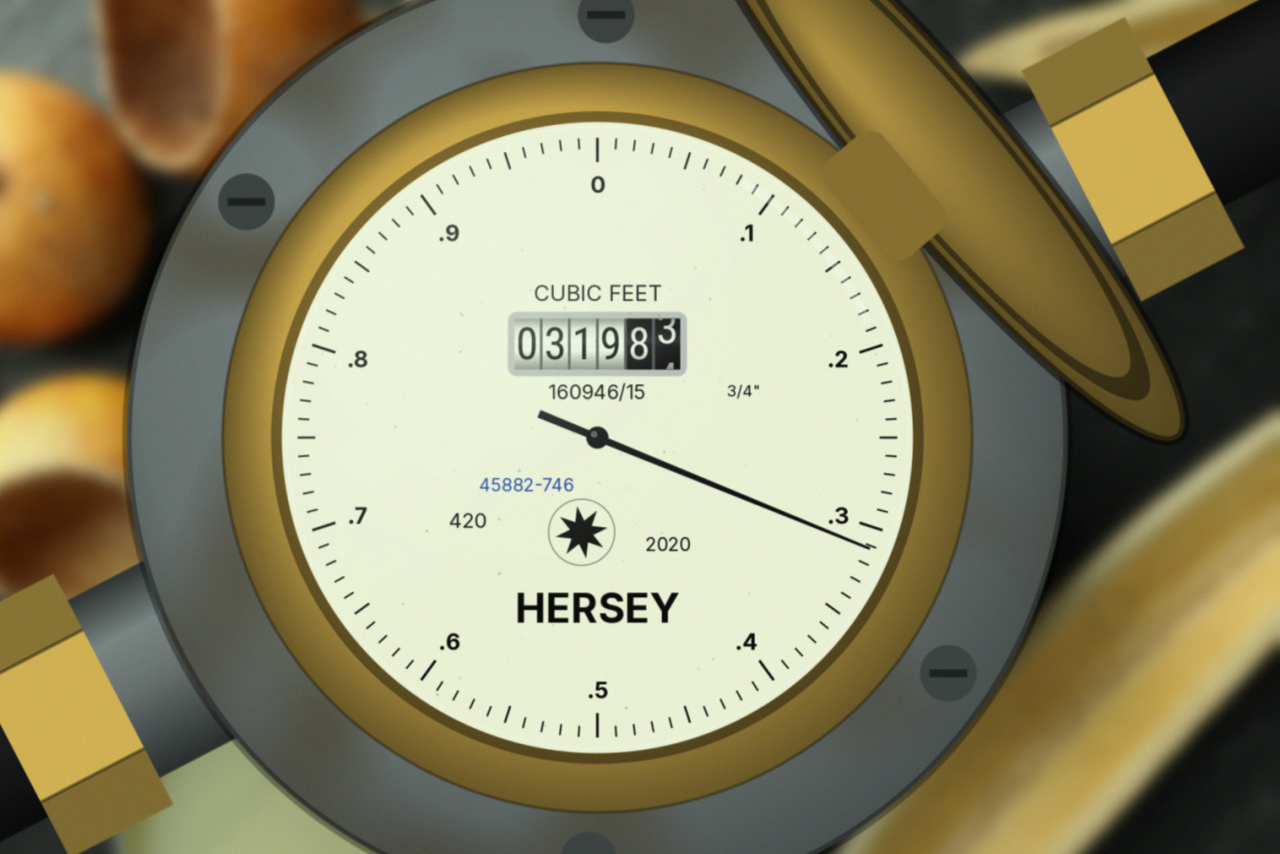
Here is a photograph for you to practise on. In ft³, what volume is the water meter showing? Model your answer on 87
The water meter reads 31983.31
